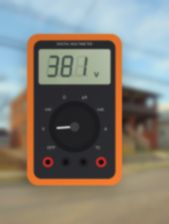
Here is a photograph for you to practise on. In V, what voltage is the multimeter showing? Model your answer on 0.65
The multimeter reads 381
